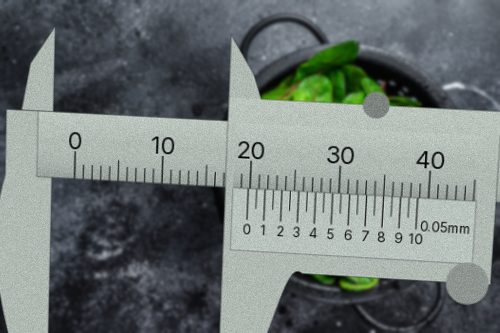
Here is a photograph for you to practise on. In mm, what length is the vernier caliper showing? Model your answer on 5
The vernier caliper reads 19.8
